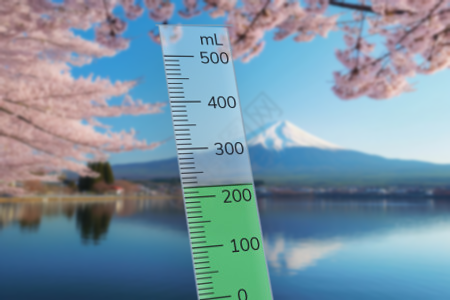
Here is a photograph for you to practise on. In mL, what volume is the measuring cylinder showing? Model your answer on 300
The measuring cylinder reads 220
